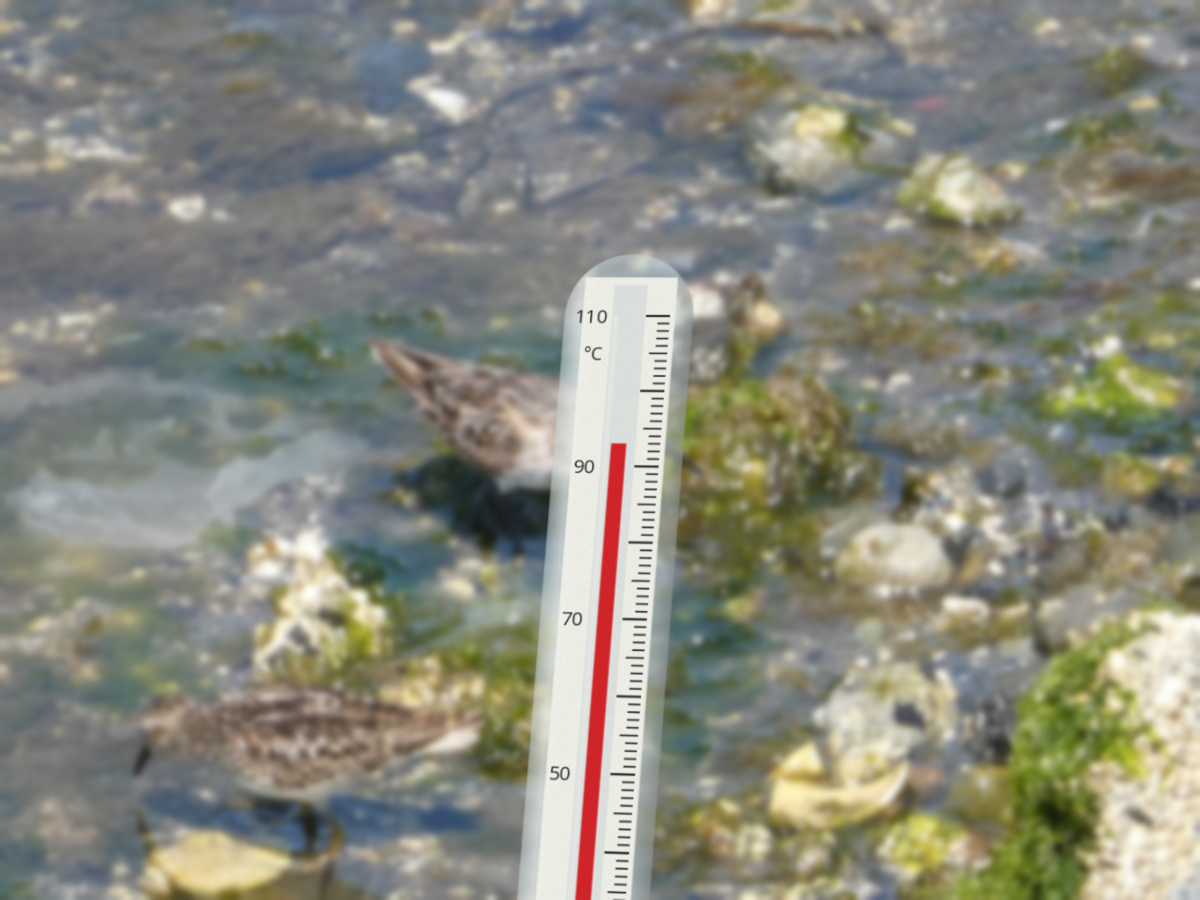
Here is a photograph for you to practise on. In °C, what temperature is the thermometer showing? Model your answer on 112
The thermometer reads 93
